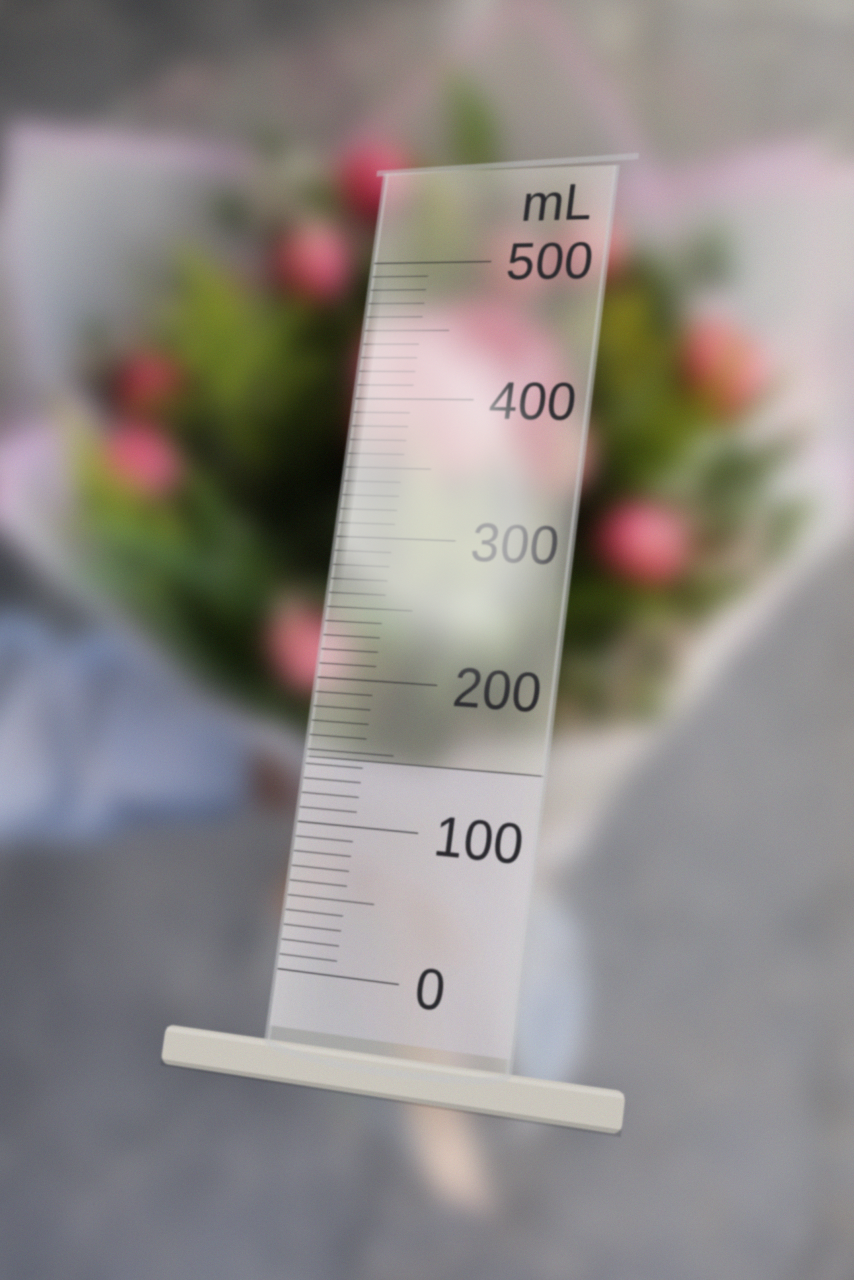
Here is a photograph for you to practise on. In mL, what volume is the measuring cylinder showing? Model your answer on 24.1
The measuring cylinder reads 145
